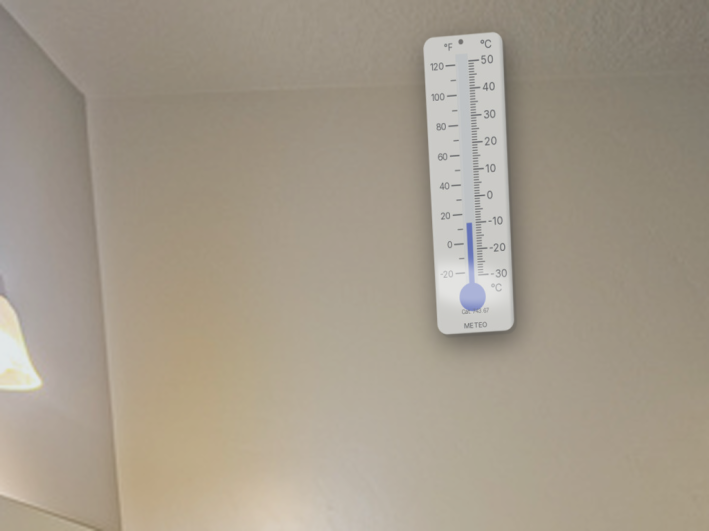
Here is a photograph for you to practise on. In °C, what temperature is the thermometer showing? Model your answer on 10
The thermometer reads -10
